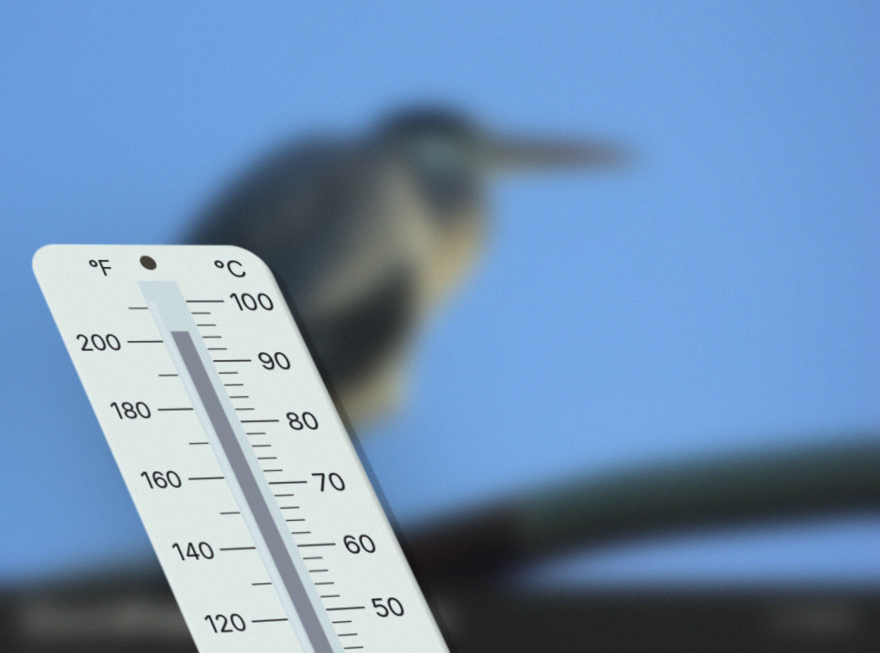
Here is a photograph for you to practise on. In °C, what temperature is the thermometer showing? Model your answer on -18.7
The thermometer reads 95
